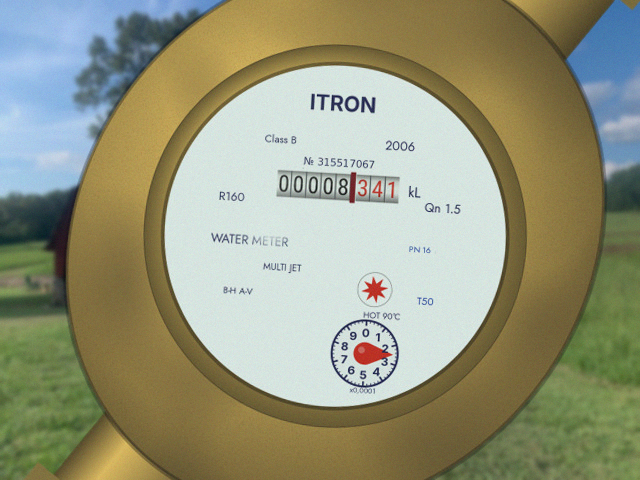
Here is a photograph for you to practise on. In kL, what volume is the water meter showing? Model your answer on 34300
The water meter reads 8.3412
